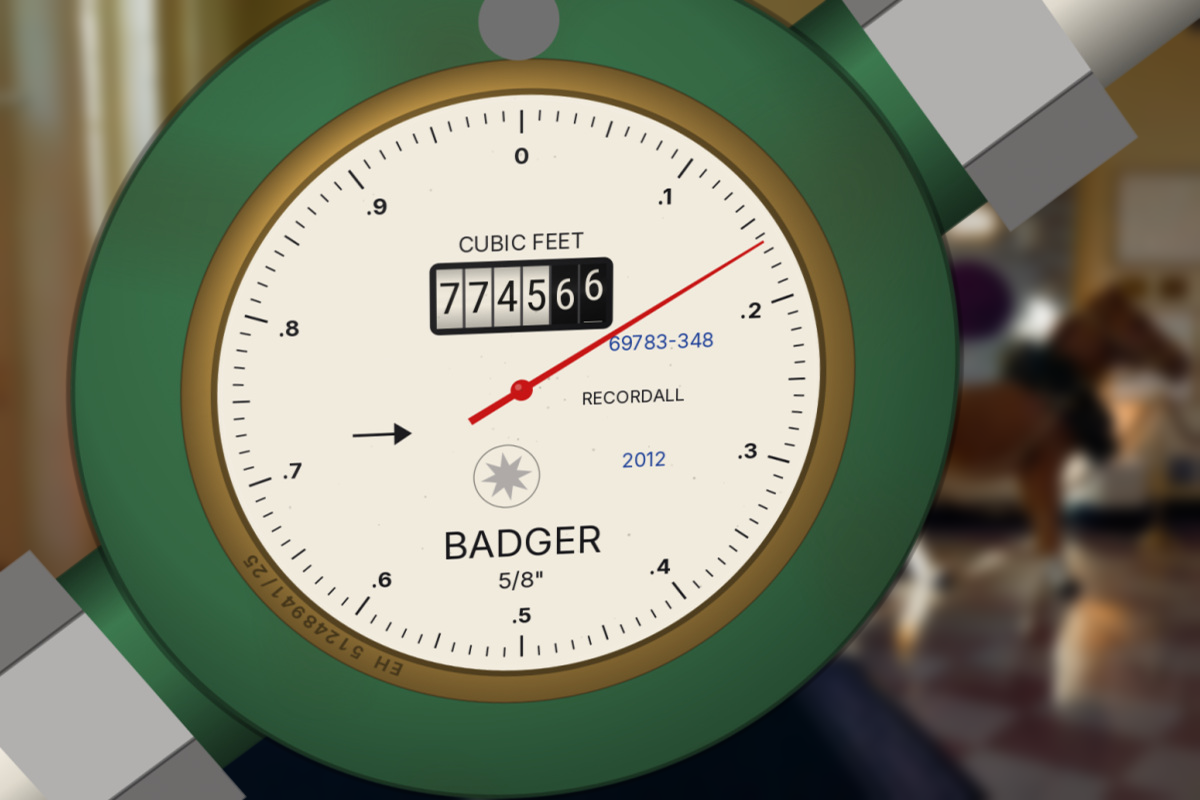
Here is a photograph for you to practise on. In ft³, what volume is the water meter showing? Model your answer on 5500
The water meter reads 774566.16
